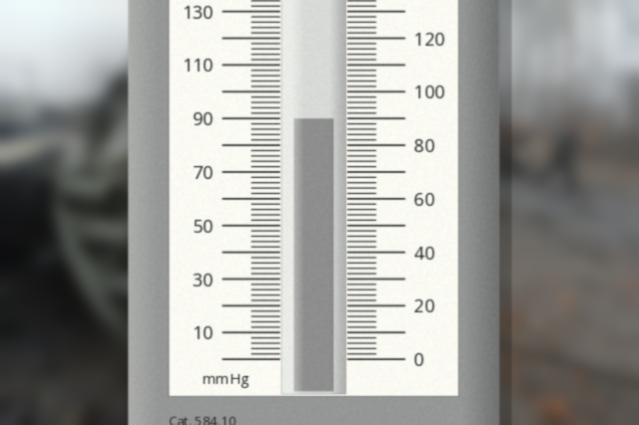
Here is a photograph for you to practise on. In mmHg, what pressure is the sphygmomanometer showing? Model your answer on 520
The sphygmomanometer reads 90
